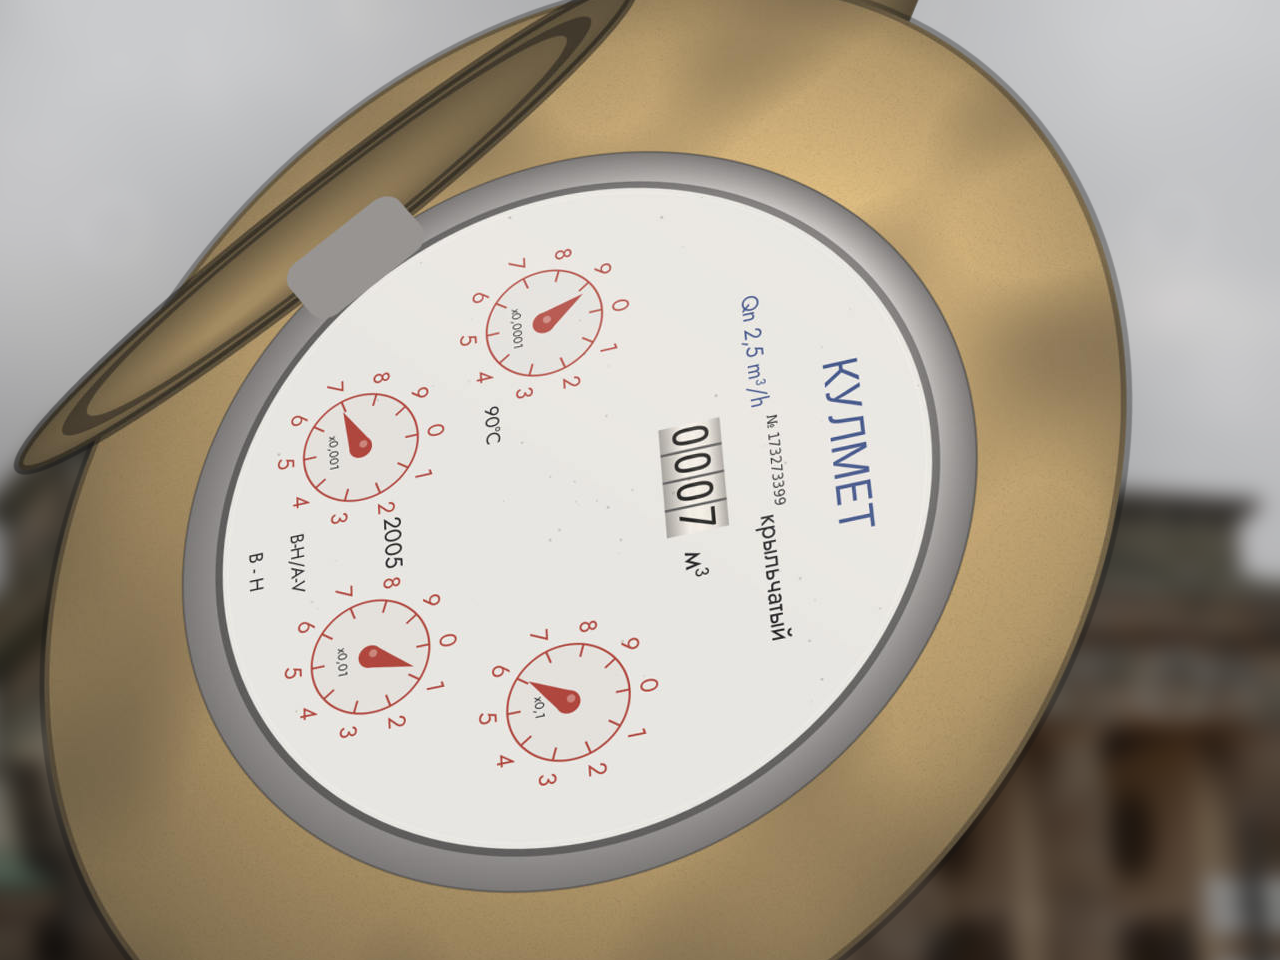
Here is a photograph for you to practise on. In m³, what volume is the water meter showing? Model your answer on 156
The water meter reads 7.6069
